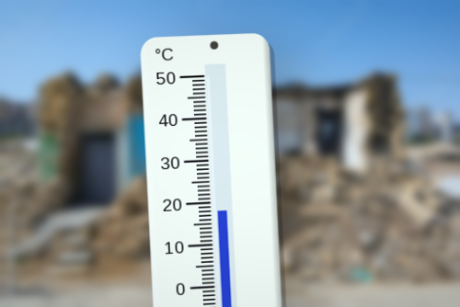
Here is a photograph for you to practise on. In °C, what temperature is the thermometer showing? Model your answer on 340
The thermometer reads 18
